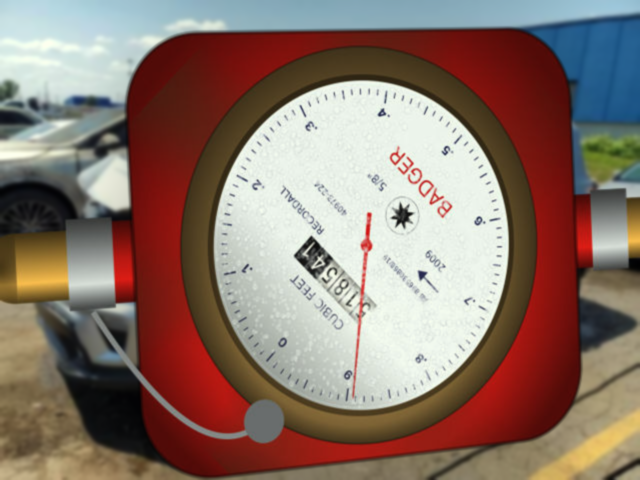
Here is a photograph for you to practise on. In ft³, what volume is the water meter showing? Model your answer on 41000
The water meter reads 518540.89
